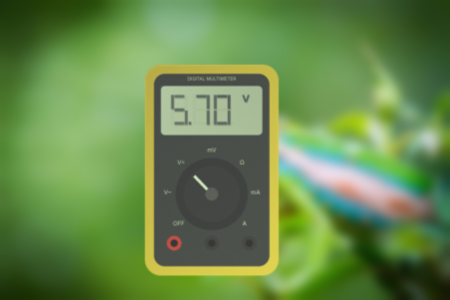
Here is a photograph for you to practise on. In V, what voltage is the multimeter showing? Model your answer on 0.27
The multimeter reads 5.70
